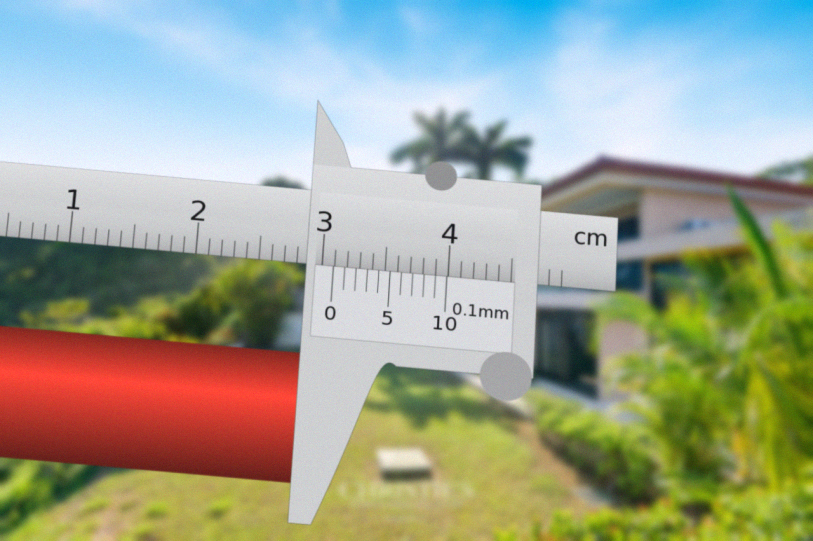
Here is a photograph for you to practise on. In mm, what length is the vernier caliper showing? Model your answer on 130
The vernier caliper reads 30.9
